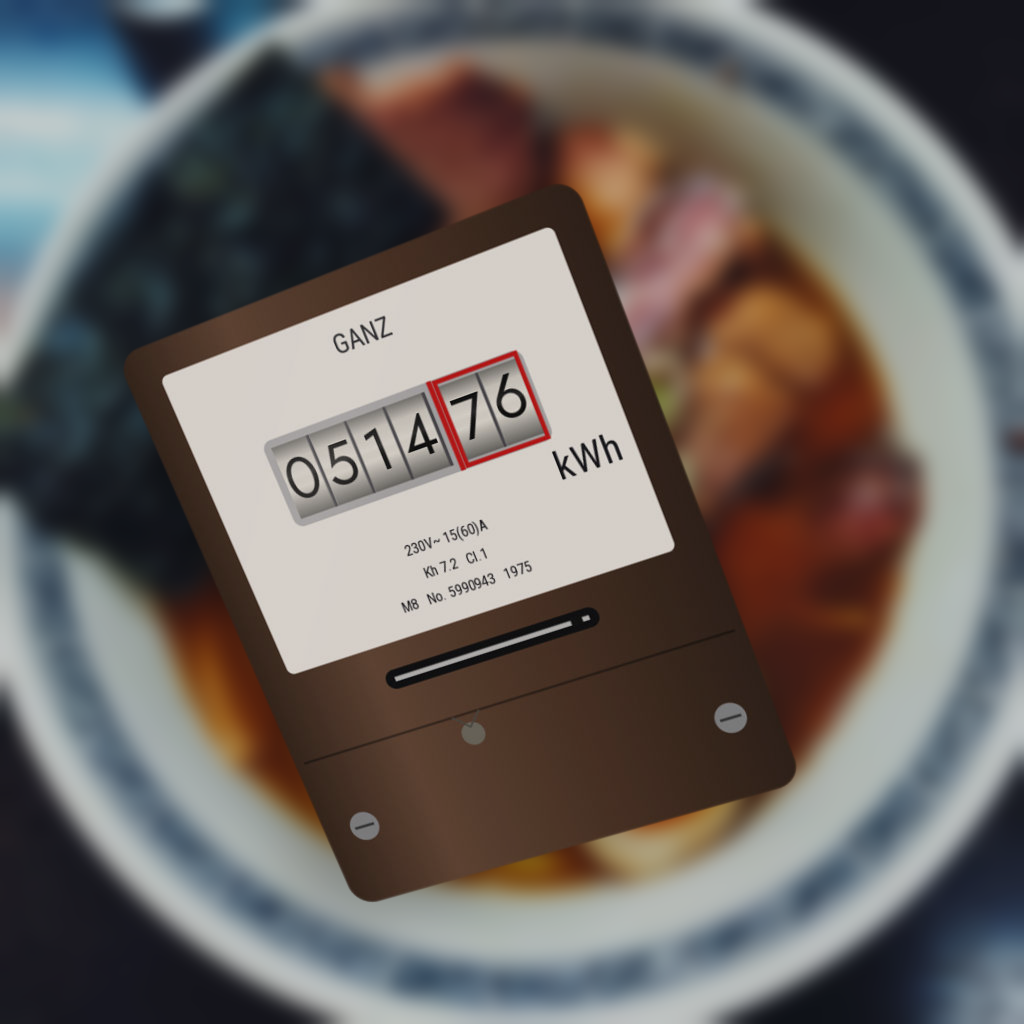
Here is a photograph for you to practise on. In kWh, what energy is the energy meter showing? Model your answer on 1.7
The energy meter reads 514.76
